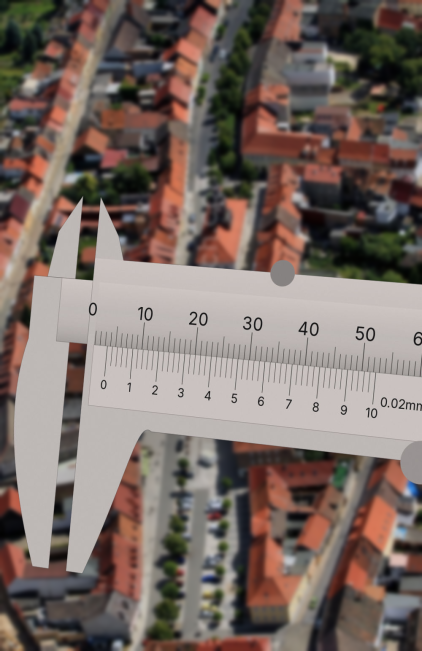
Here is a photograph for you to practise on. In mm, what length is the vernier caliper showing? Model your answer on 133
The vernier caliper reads 3.4
